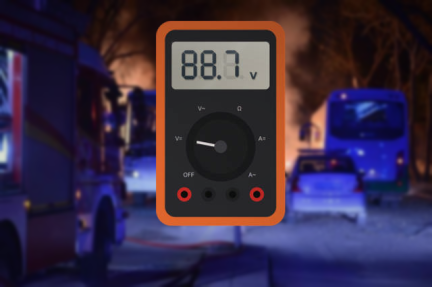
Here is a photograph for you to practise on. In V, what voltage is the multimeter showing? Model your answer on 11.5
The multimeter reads 88.7
